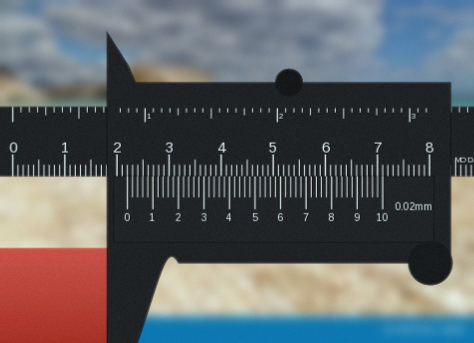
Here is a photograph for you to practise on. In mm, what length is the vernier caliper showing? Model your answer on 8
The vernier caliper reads 22.0
